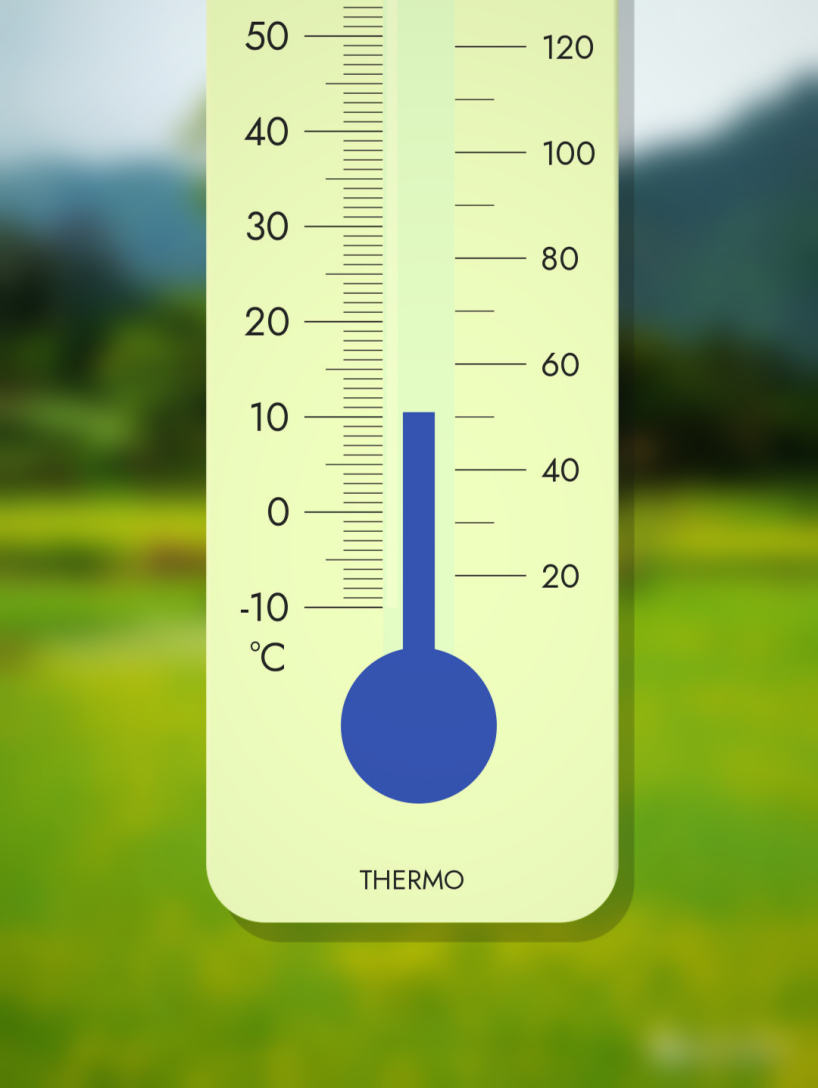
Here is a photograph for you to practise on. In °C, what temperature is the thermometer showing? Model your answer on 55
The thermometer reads 10.5
